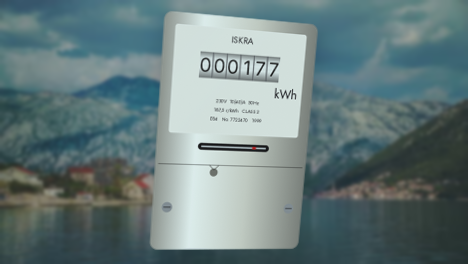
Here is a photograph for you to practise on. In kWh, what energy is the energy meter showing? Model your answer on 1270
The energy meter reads 177
